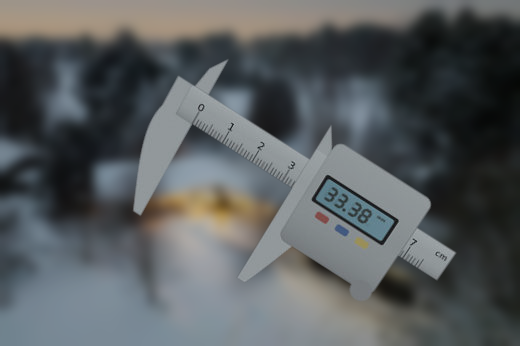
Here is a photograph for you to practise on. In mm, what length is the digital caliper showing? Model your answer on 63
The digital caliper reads 33.38
